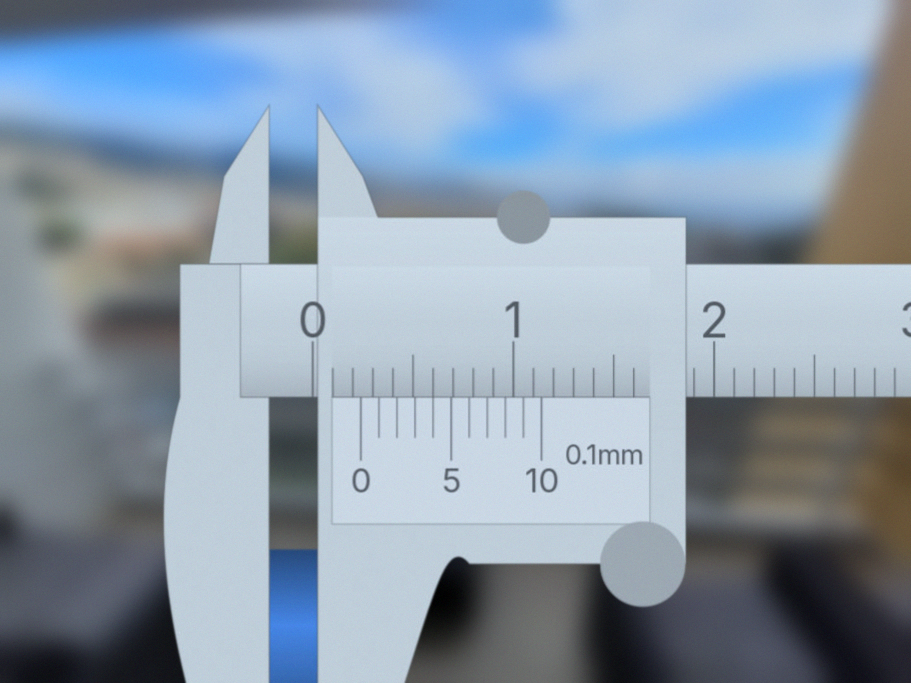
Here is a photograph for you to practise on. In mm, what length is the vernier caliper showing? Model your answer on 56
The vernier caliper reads 2.4
